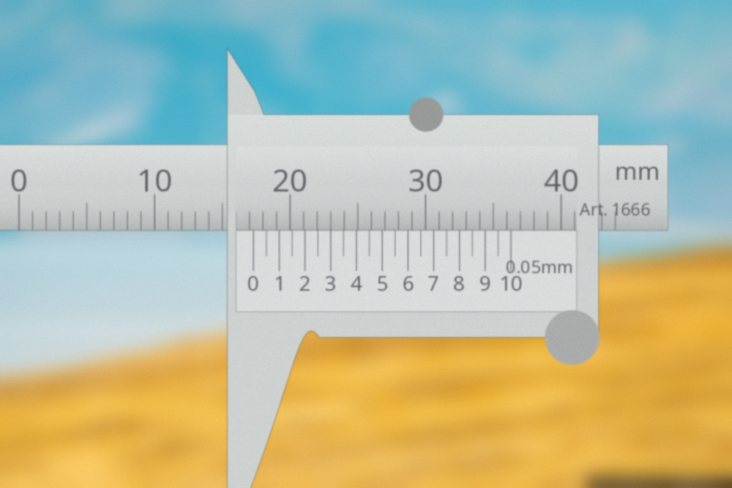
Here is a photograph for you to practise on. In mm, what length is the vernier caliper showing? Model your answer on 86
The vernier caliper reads 17.3
